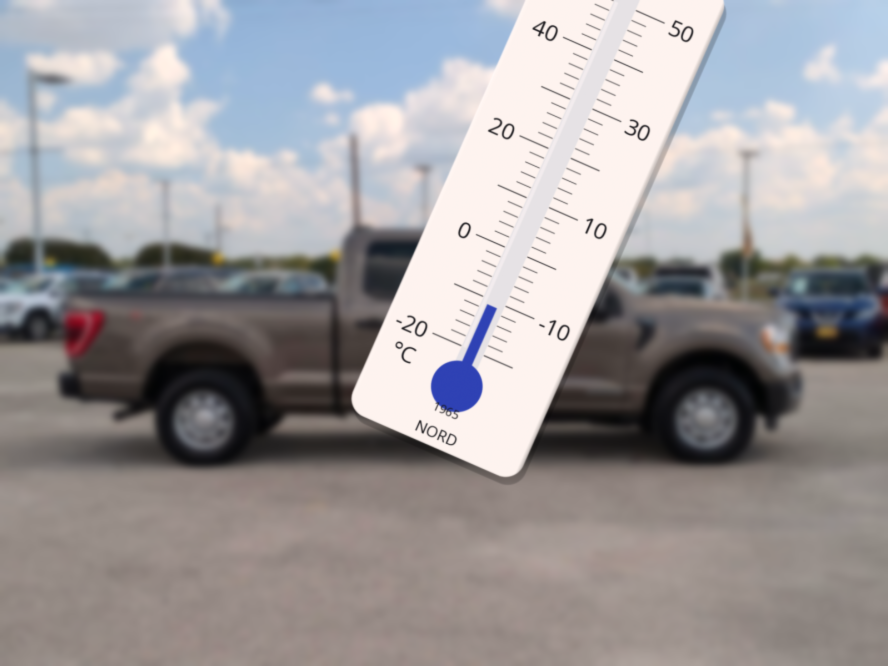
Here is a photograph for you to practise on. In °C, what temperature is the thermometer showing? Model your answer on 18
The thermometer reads -11
